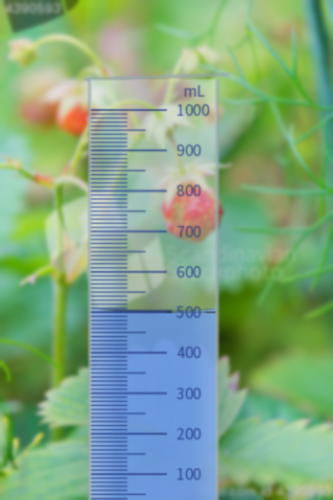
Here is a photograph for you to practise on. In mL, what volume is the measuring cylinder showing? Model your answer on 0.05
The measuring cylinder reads 500
